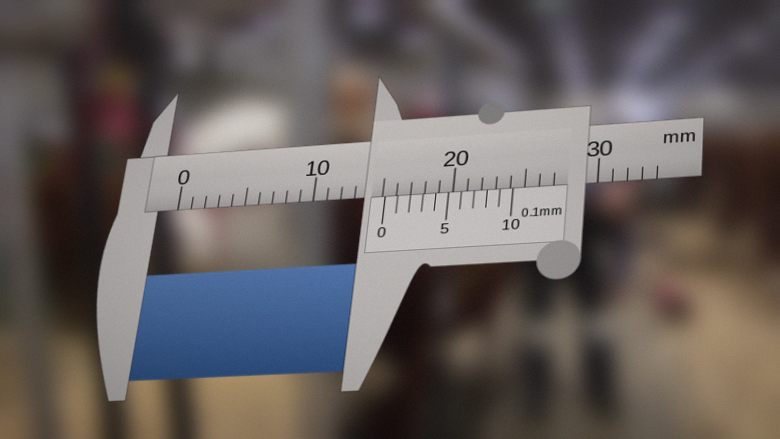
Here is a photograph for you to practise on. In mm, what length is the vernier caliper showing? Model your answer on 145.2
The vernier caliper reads 15.2
